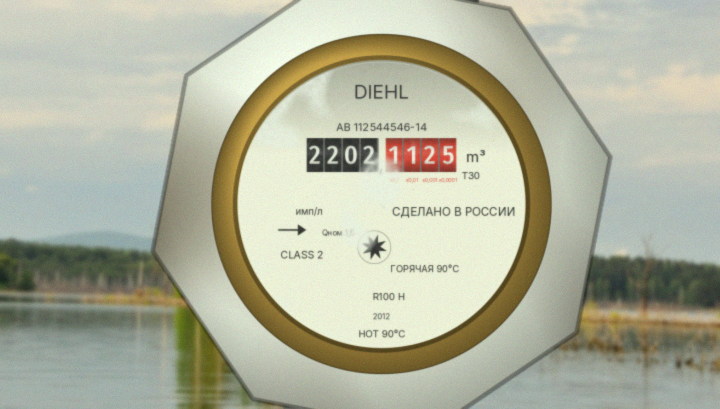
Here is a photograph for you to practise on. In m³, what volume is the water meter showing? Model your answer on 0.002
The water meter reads 2202.1125
